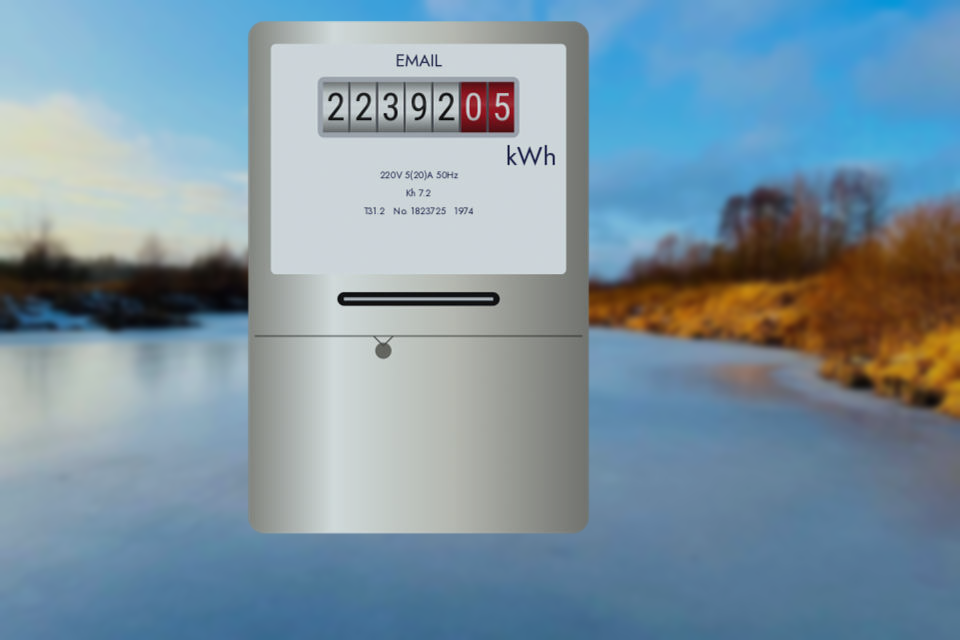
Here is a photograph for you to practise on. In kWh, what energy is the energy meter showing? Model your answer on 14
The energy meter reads 22392.05
